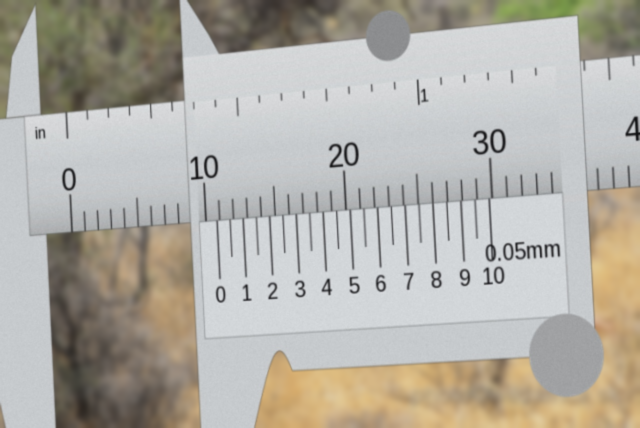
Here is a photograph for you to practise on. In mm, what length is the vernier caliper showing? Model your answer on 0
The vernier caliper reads 10.8
